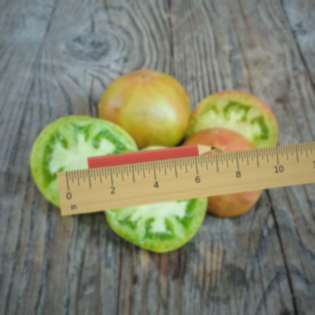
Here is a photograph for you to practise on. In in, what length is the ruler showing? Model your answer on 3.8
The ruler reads 6
